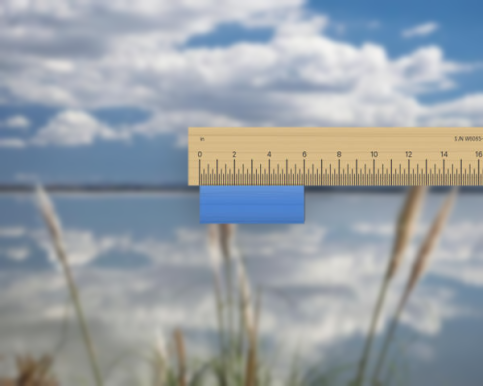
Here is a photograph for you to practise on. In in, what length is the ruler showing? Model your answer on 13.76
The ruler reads 6
